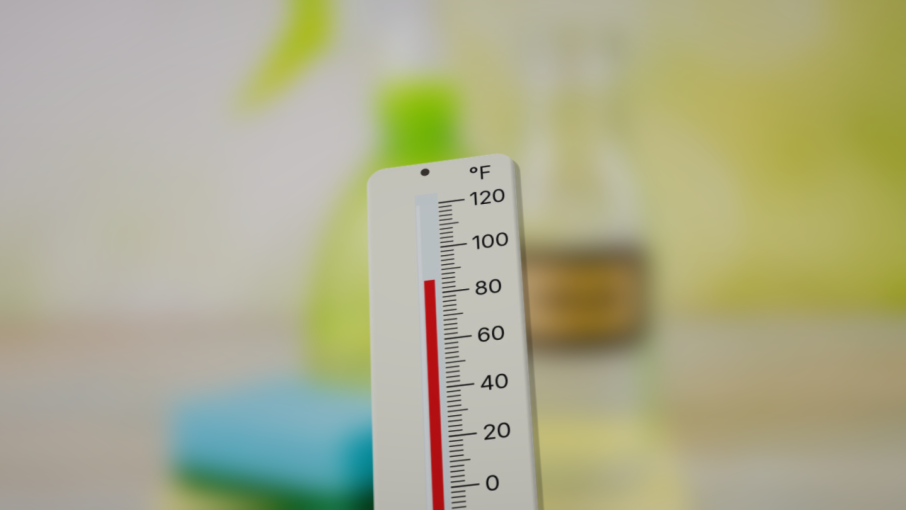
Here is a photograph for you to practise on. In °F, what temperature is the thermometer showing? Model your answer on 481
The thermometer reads 86
